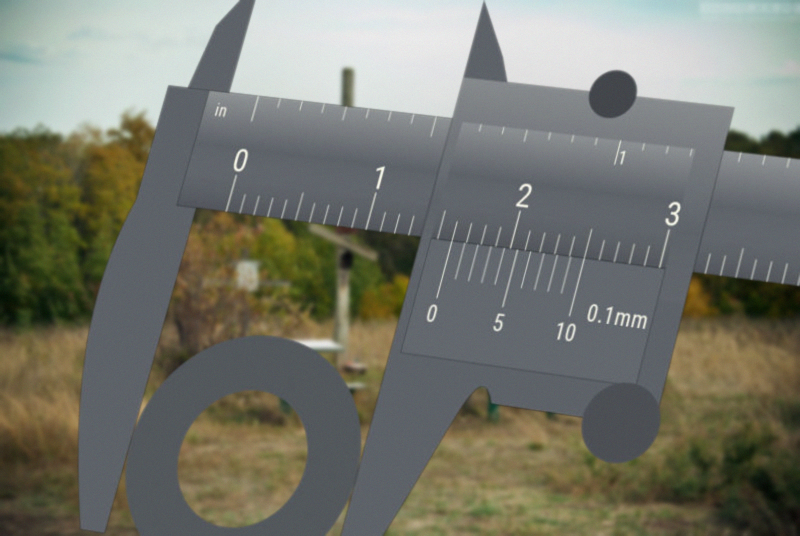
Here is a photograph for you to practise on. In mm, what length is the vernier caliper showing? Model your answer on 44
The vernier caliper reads 16.0
